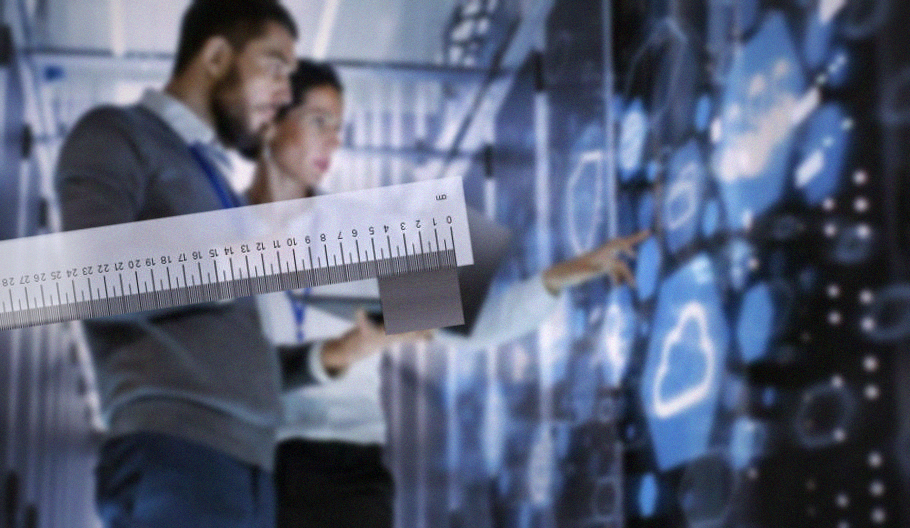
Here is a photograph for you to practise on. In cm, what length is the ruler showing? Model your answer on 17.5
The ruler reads 5
